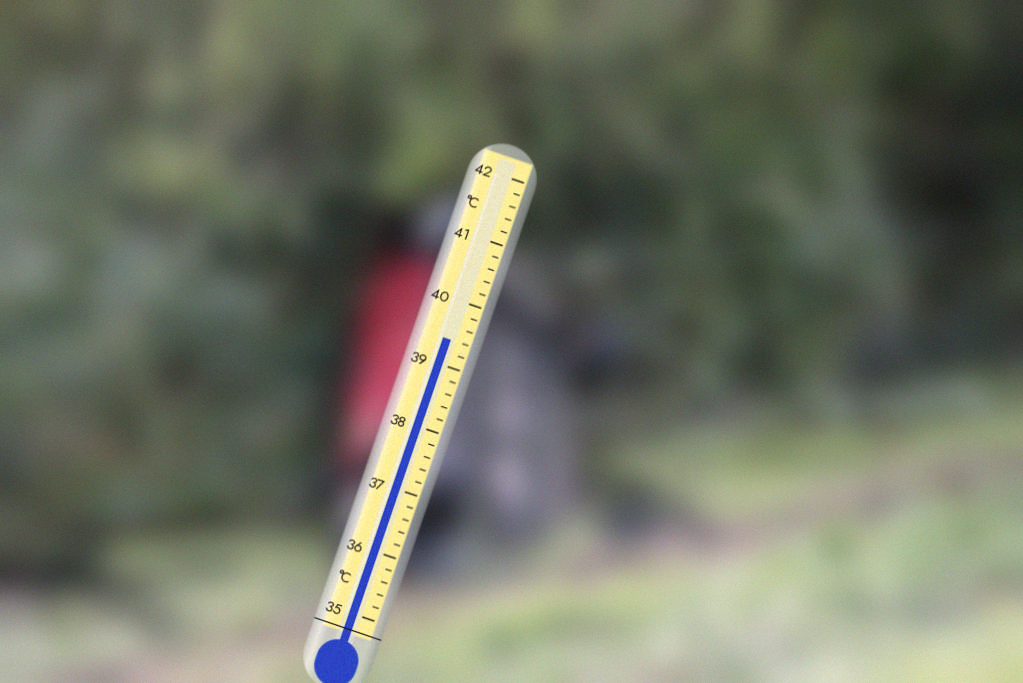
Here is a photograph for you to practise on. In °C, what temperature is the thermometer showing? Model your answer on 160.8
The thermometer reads 39.4
